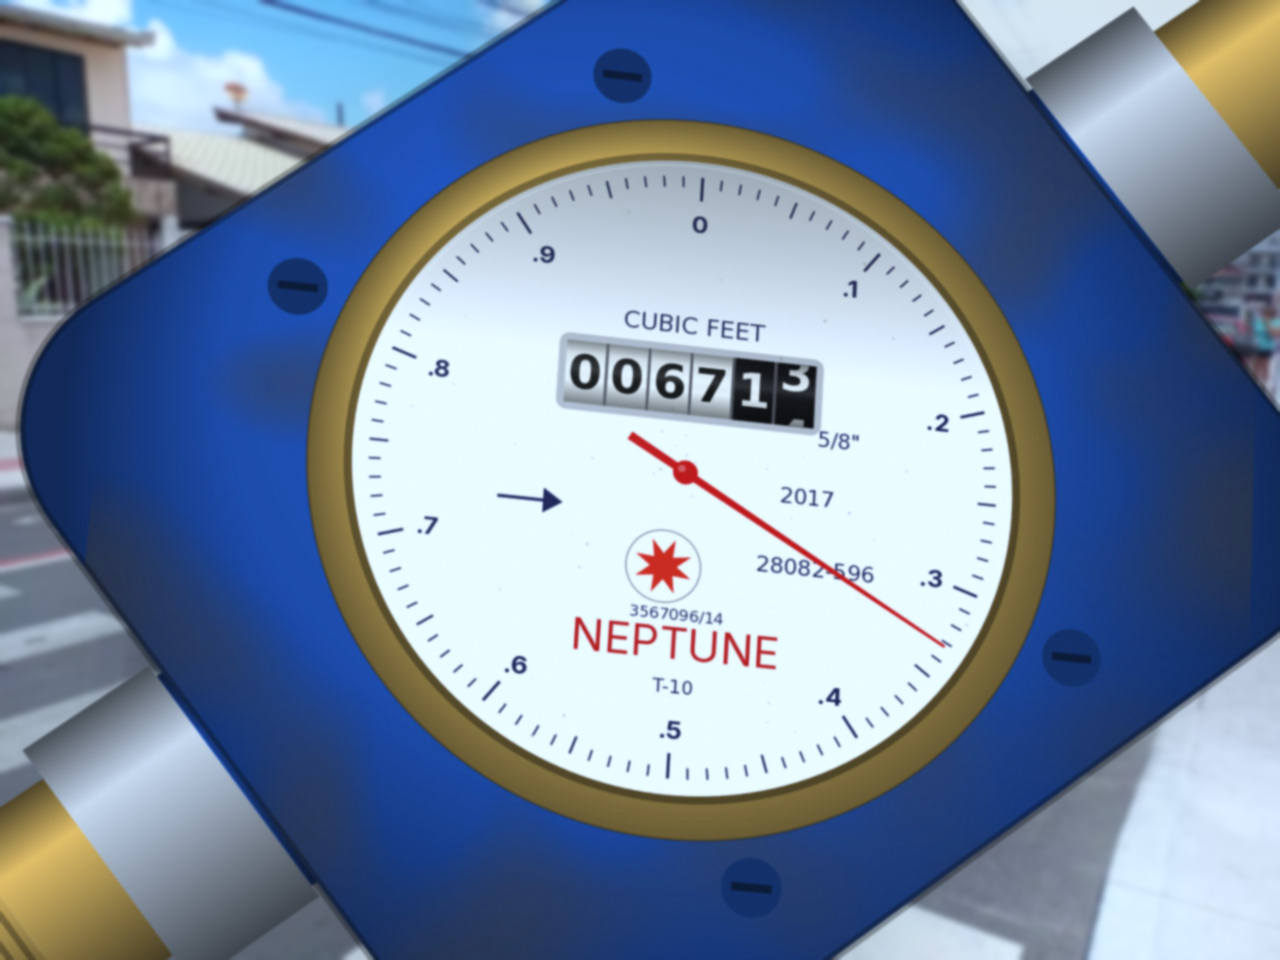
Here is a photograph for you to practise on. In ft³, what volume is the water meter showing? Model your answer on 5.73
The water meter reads 6713.33
